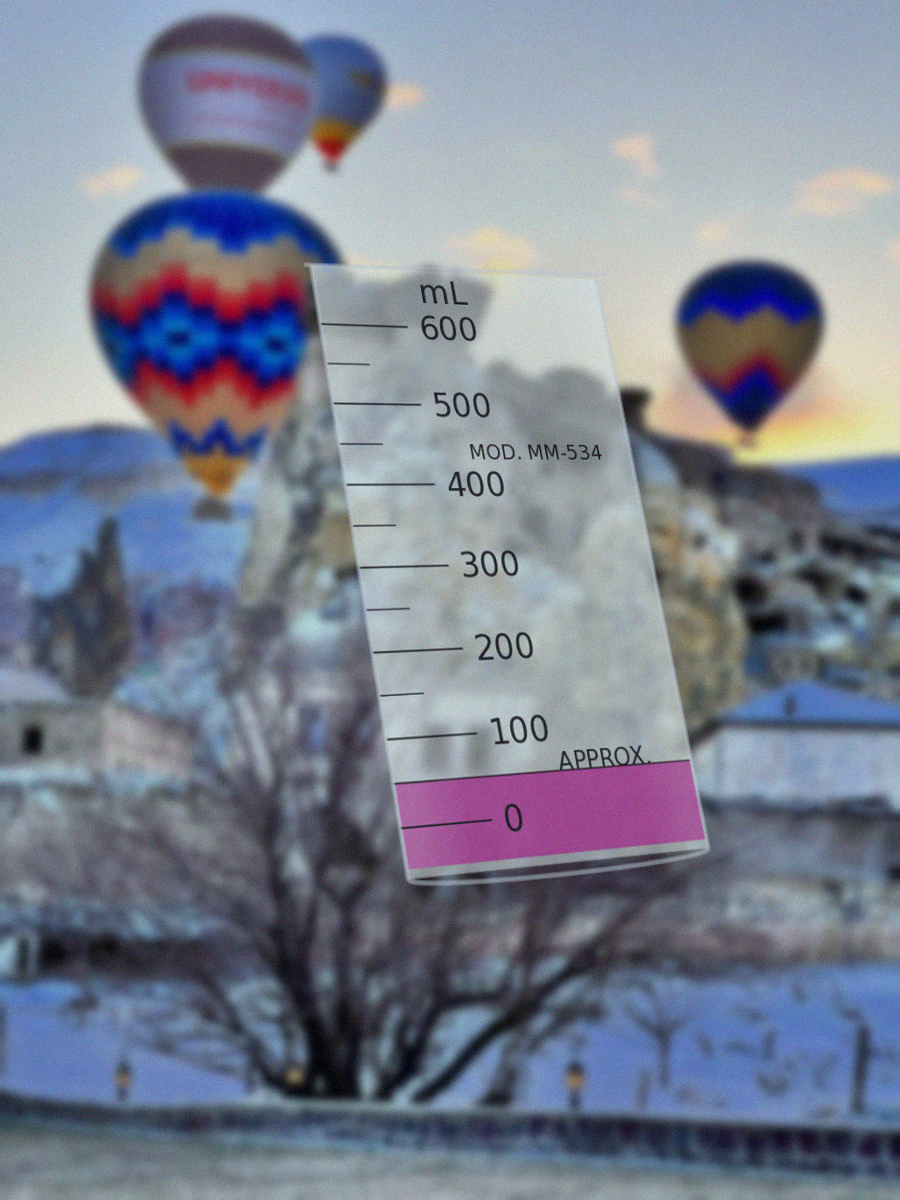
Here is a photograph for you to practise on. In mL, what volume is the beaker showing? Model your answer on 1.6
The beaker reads 50
